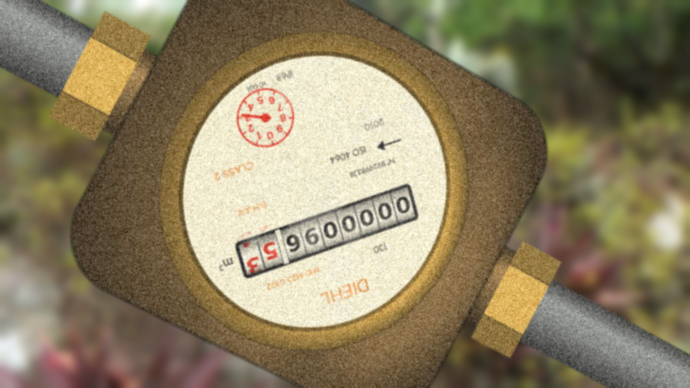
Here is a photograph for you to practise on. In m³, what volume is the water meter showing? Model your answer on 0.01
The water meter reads 96.533
